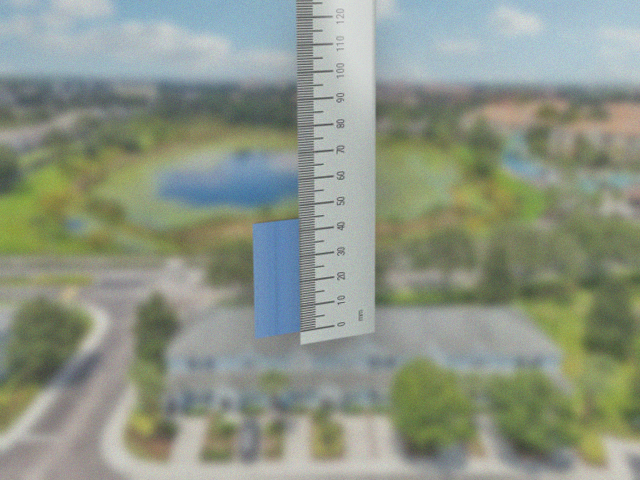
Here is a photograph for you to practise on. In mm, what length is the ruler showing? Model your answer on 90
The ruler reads 45
